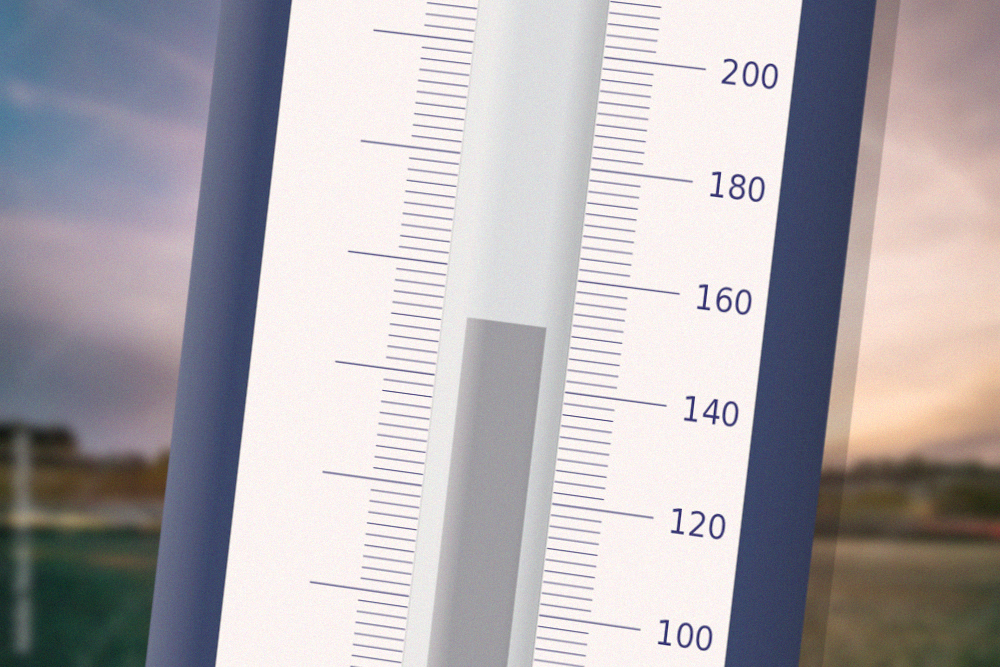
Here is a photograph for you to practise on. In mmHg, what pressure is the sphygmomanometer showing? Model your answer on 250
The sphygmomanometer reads 151
